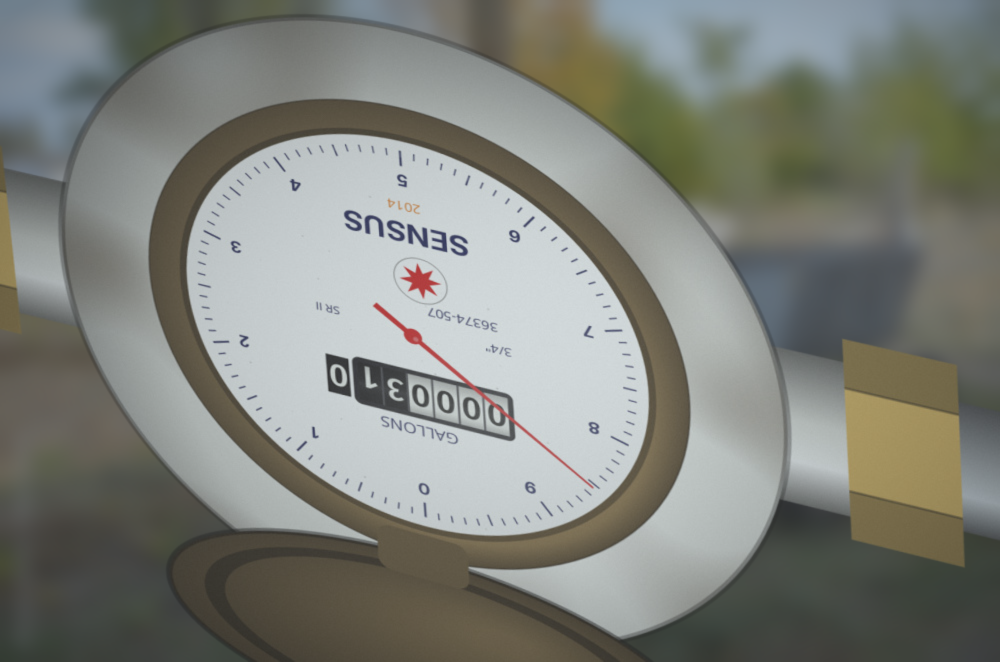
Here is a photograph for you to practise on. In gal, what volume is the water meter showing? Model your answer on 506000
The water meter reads 308.5
